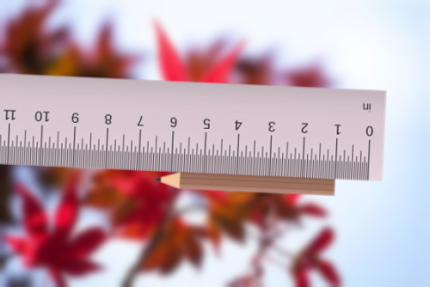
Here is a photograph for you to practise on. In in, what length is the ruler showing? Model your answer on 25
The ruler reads 5.5
